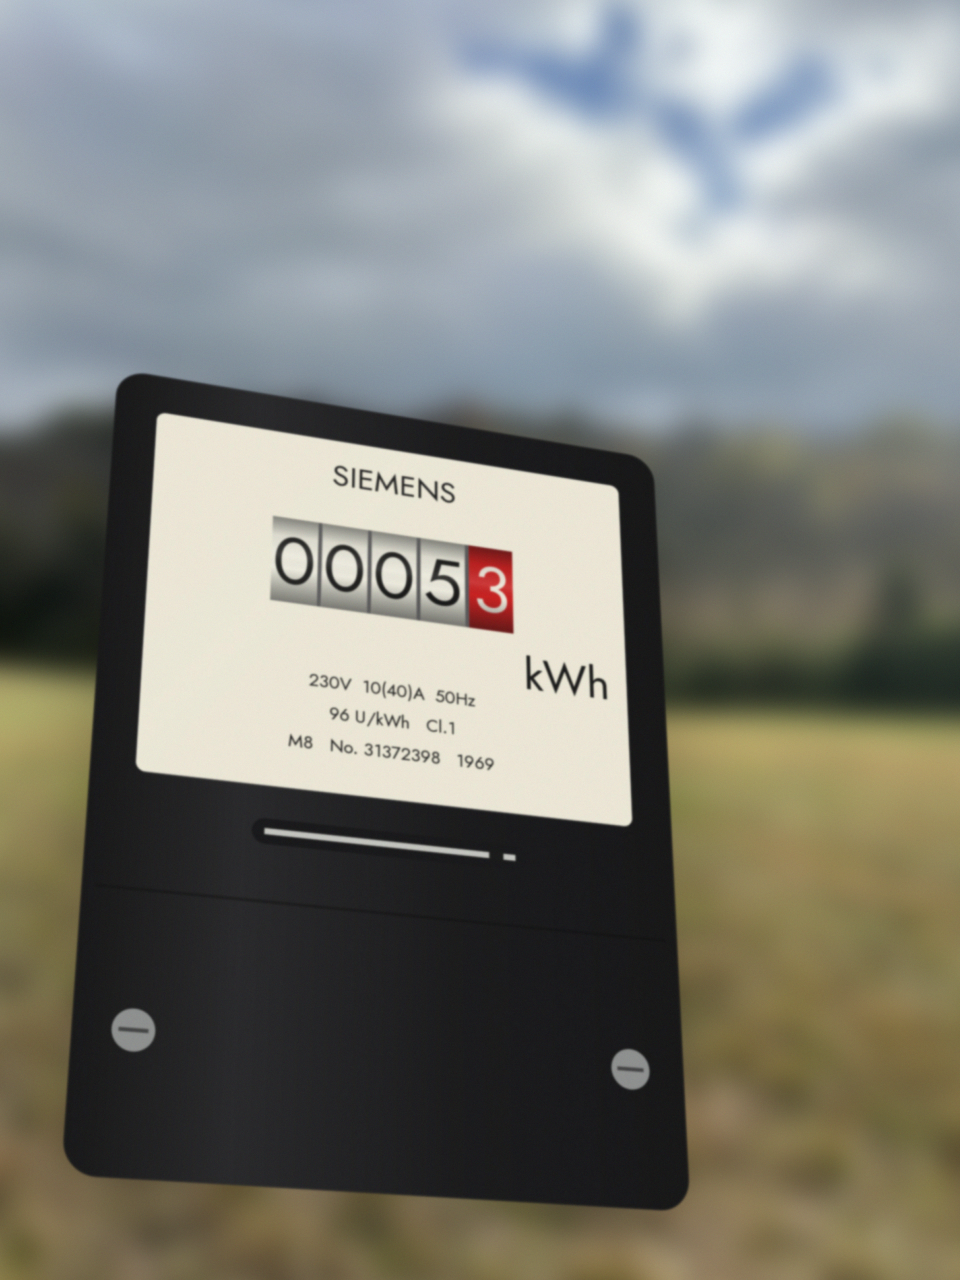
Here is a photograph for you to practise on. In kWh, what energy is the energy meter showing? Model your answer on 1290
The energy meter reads 5.3
